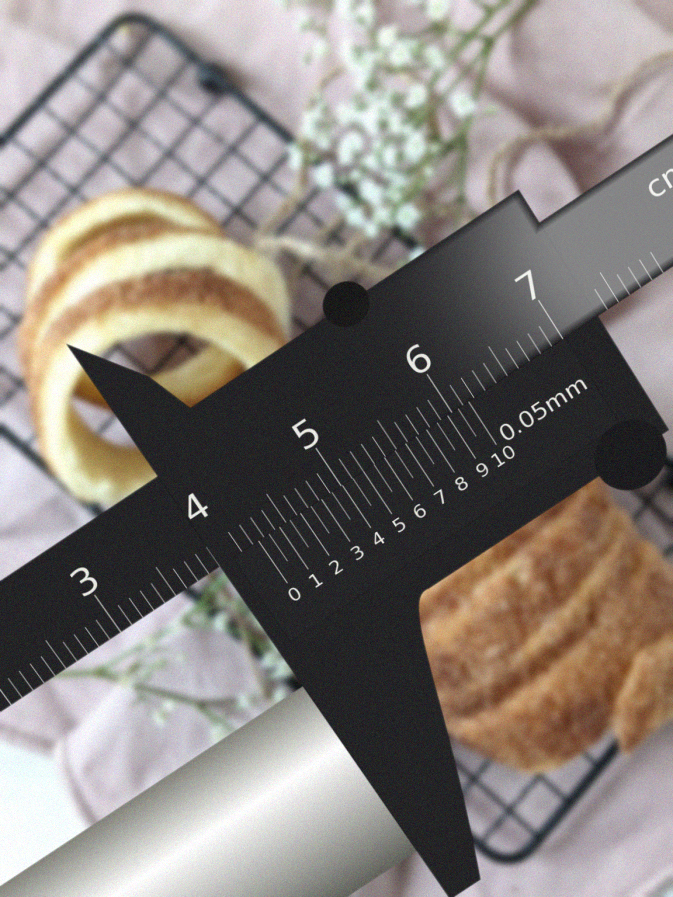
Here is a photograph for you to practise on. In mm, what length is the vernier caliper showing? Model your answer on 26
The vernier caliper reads 42.5
